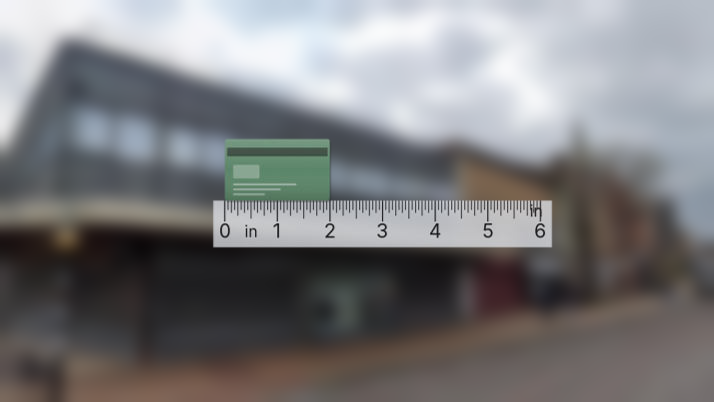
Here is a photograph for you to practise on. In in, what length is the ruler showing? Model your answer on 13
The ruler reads 2
